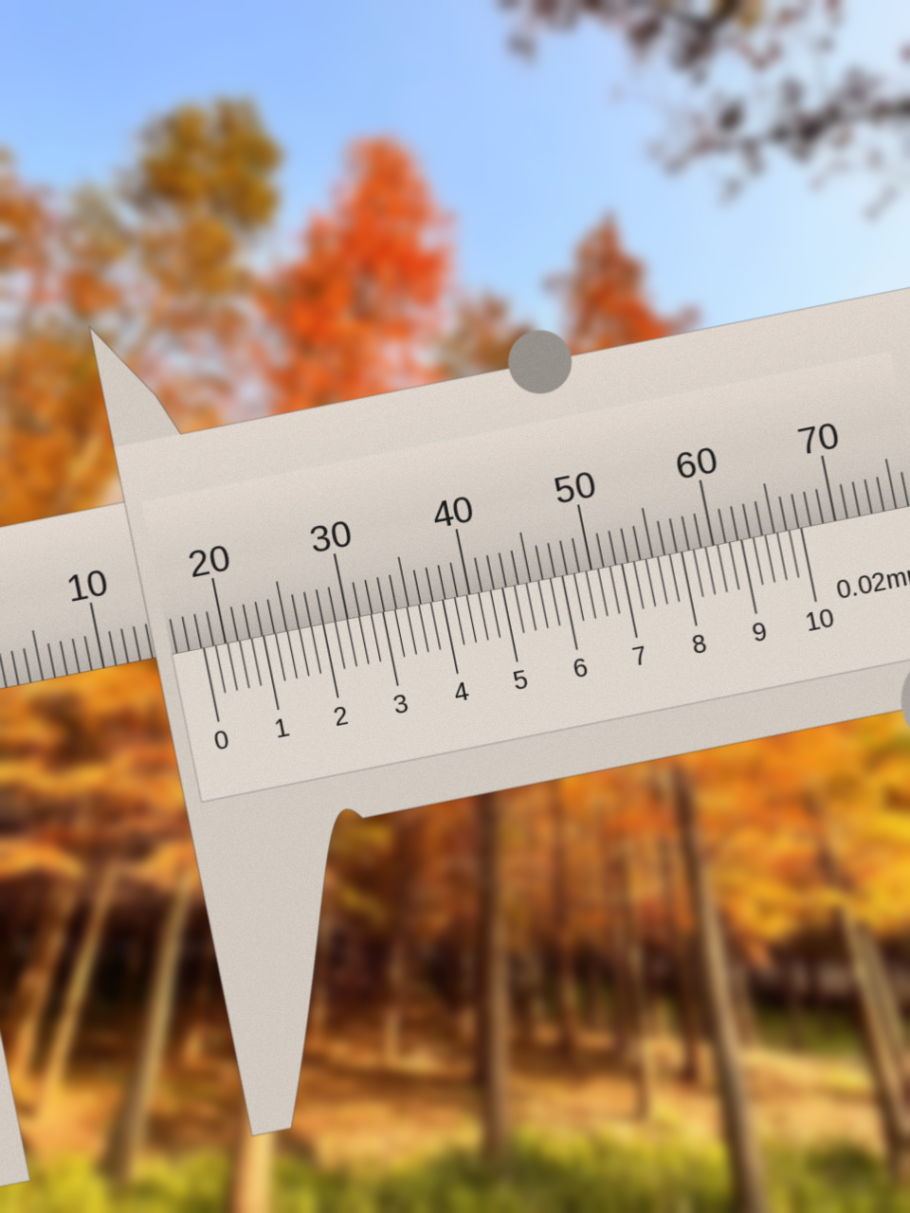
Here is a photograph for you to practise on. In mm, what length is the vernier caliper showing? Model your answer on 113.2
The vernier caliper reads 18.2
